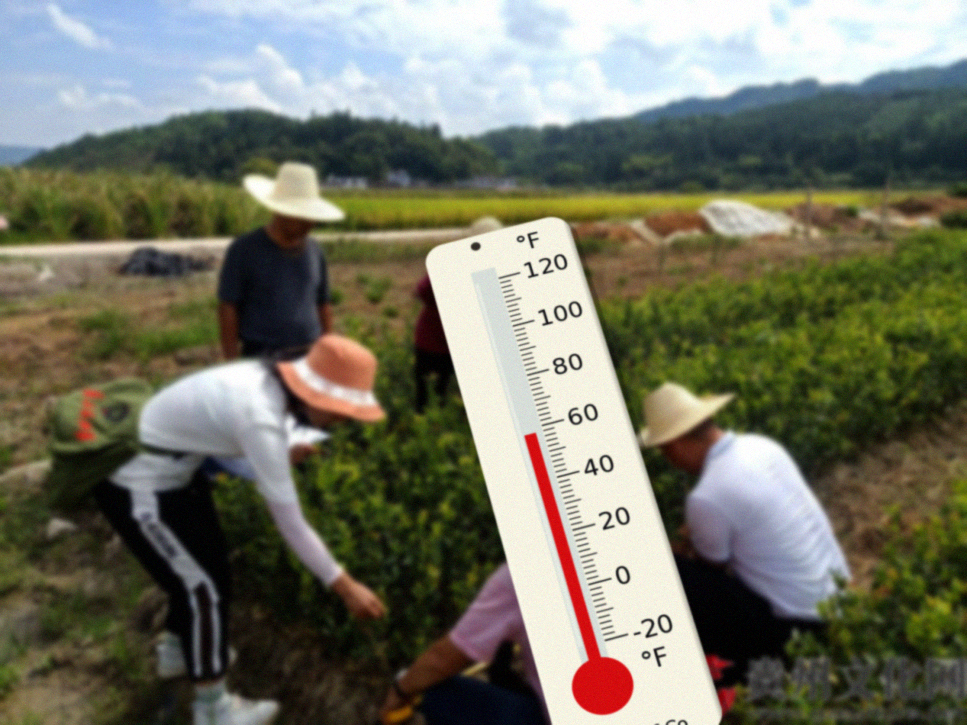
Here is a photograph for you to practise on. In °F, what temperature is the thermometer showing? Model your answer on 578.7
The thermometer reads 58
